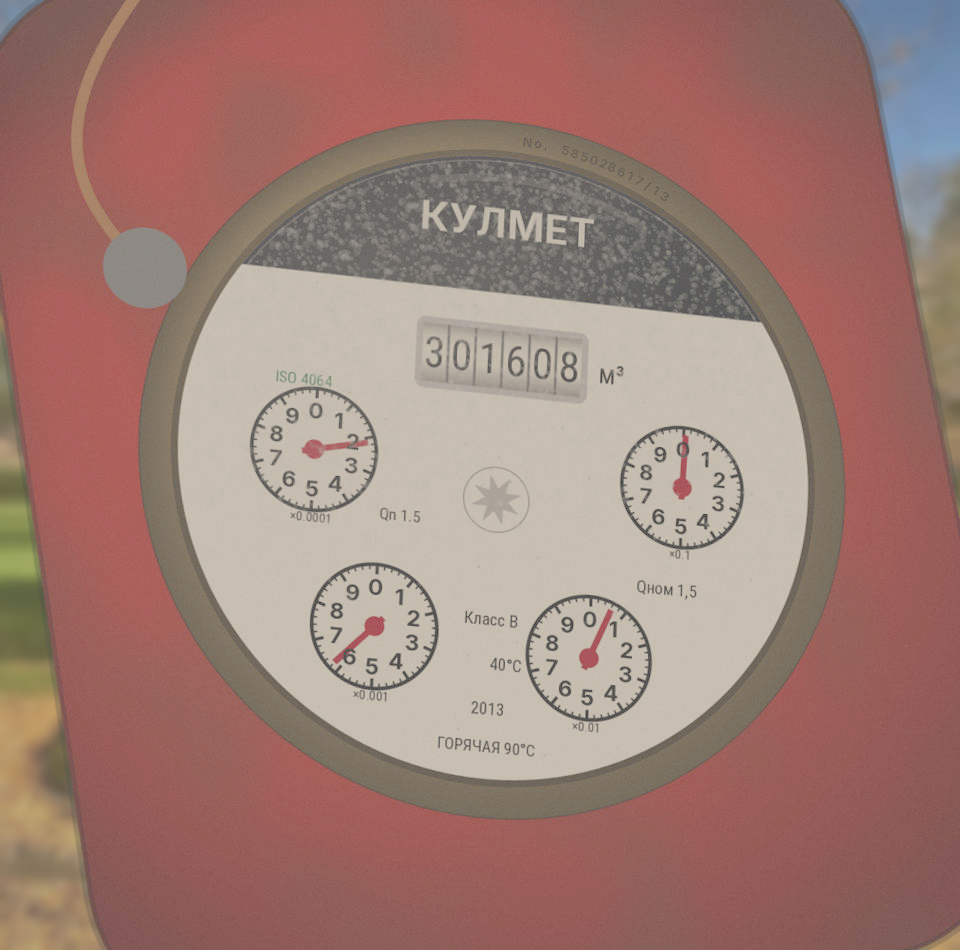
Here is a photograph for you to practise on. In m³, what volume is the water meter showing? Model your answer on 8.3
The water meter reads 301608.0062
